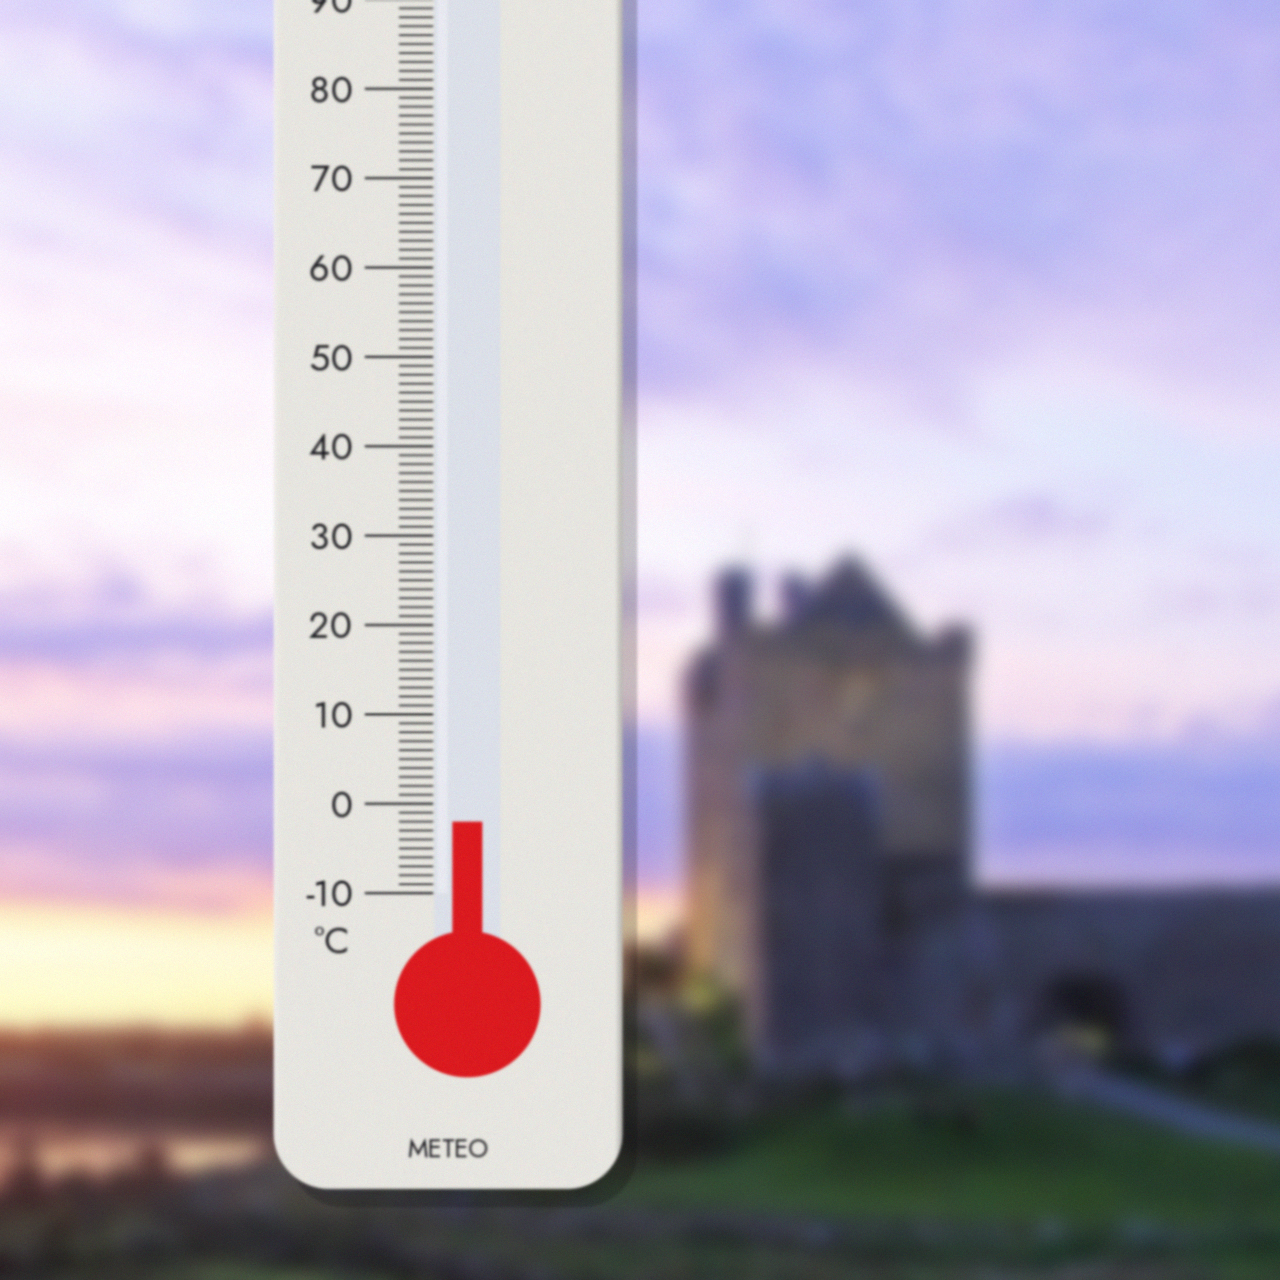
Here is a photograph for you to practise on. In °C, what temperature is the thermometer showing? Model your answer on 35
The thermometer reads -2
